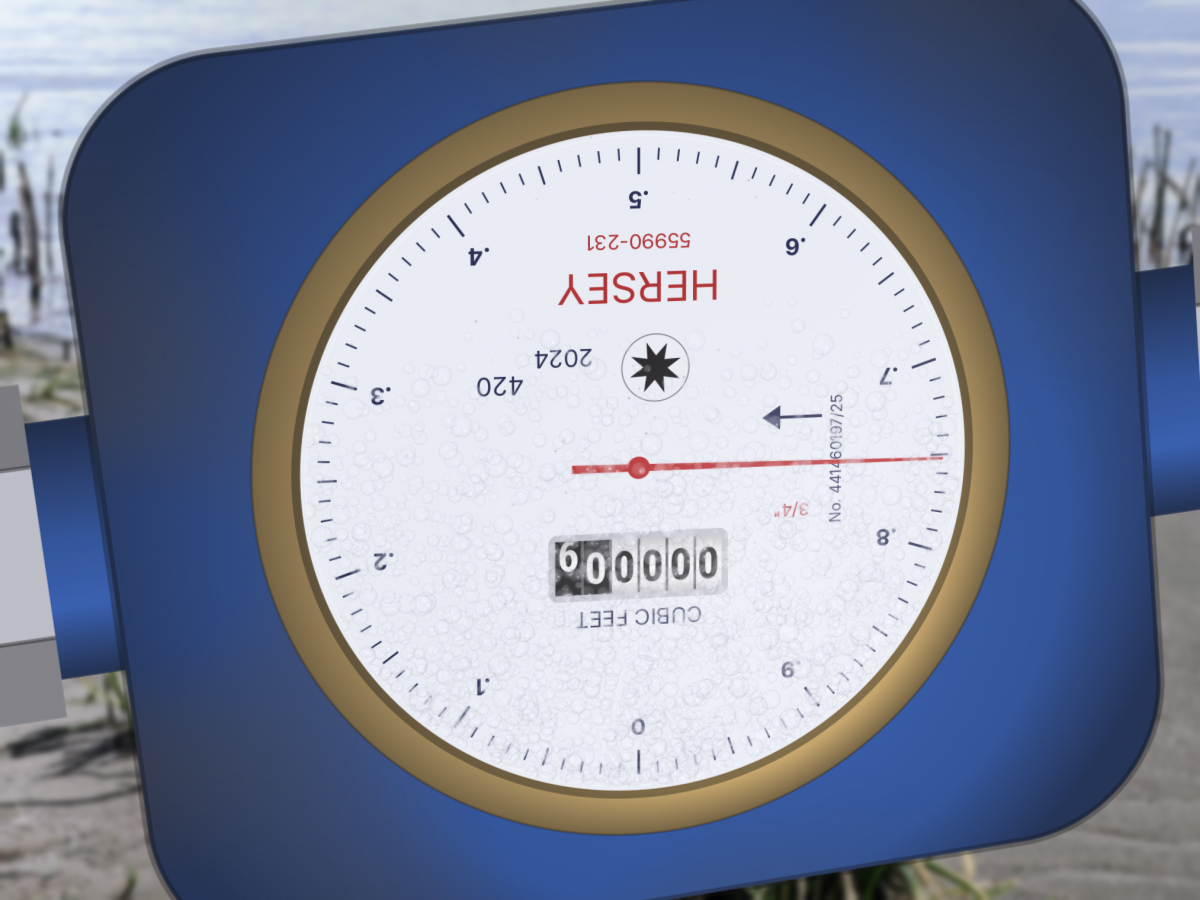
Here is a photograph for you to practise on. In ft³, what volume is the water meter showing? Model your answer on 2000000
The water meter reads 8.75
